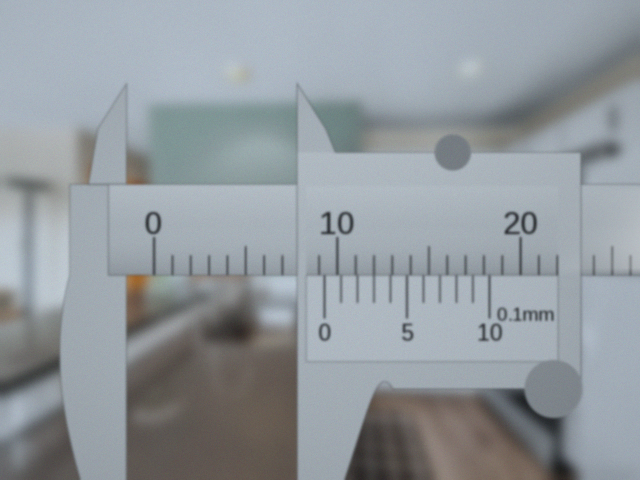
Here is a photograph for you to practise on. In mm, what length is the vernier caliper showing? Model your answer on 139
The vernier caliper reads 9.3
